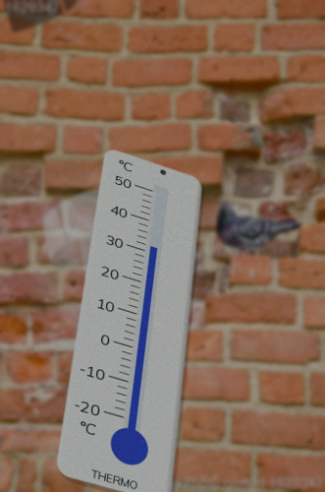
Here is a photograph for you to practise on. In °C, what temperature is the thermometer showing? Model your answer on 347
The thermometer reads 32
